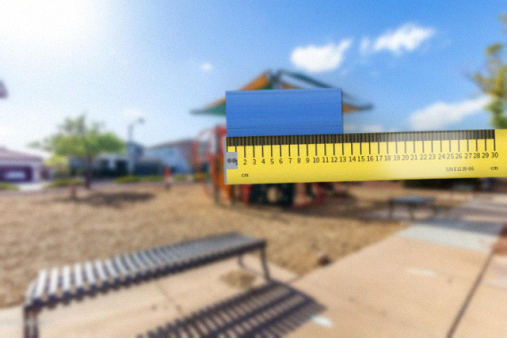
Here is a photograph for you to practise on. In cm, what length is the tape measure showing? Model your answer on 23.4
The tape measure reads 13
